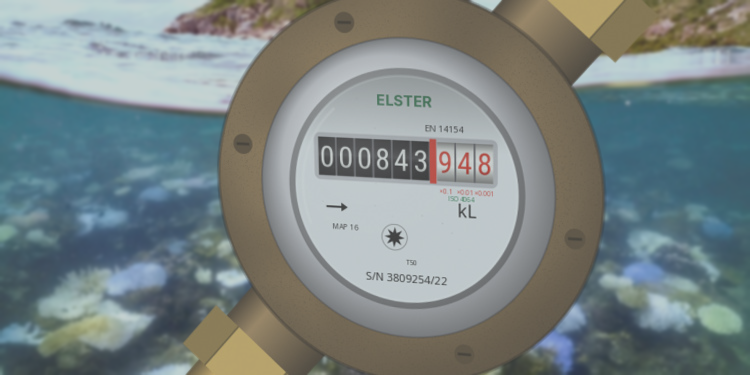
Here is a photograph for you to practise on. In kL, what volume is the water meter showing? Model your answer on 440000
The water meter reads 843.948
